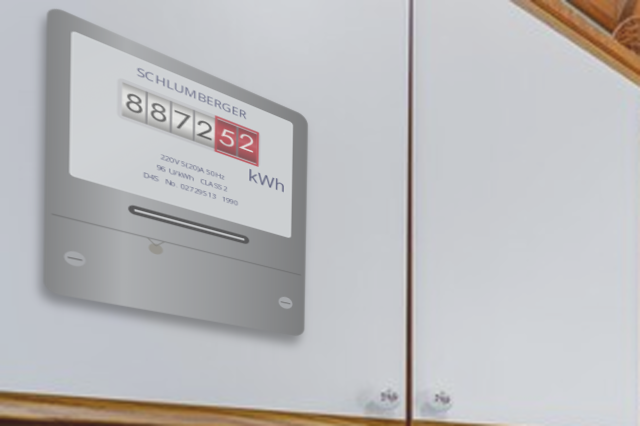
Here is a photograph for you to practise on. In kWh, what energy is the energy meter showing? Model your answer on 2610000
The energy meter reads 8872.52
